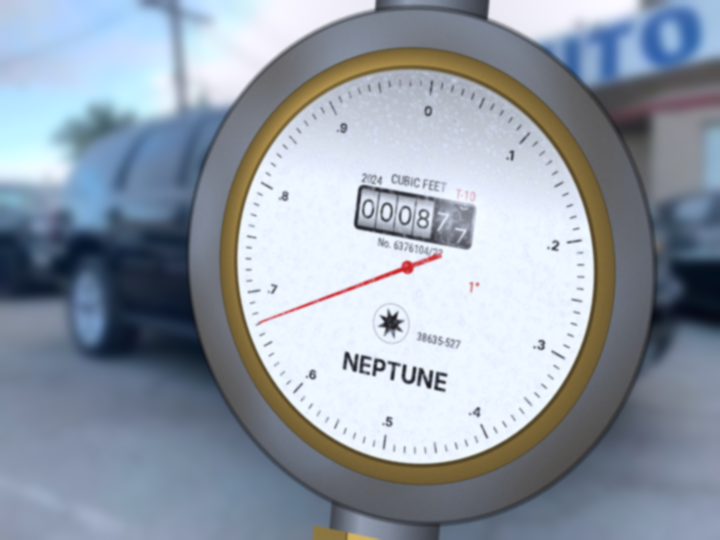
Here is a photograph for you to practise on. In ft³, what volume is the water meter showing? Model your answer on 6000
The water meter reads 876.67
